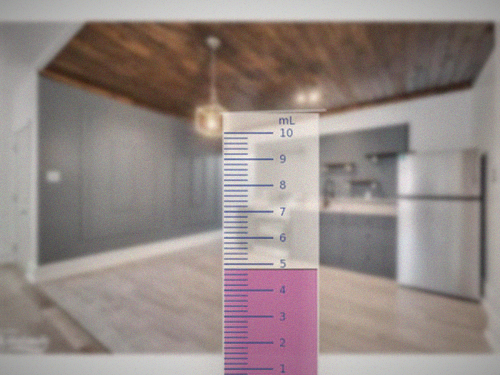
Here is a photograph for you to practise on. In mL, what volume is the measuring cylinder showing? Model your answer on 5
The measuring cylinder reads 4.8
